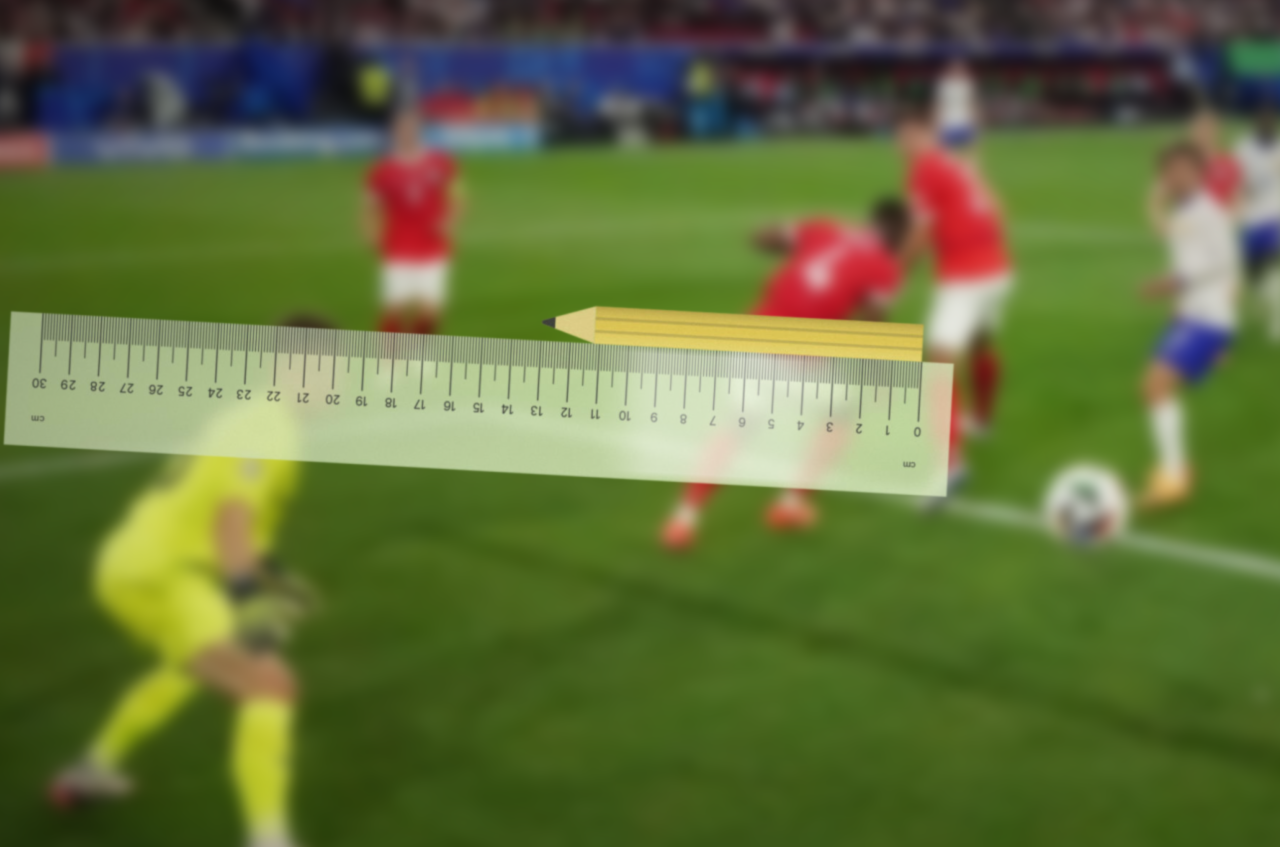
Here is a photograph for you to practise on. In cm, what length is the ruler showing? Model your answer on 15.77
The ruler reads 13
